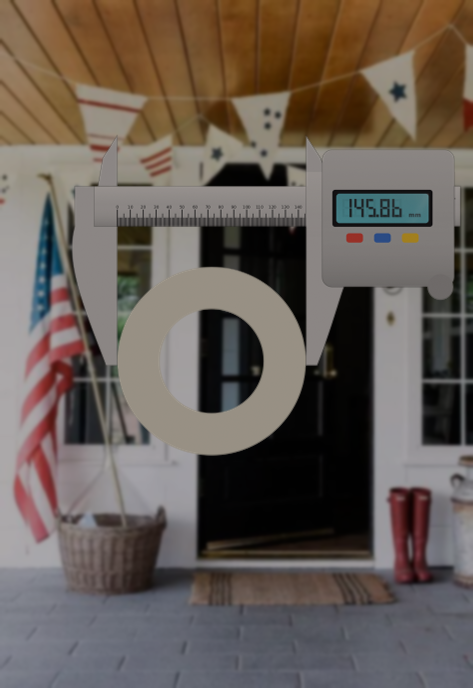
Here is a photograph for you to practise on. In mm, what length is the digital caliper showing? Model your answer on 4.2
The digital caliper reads 145.86
